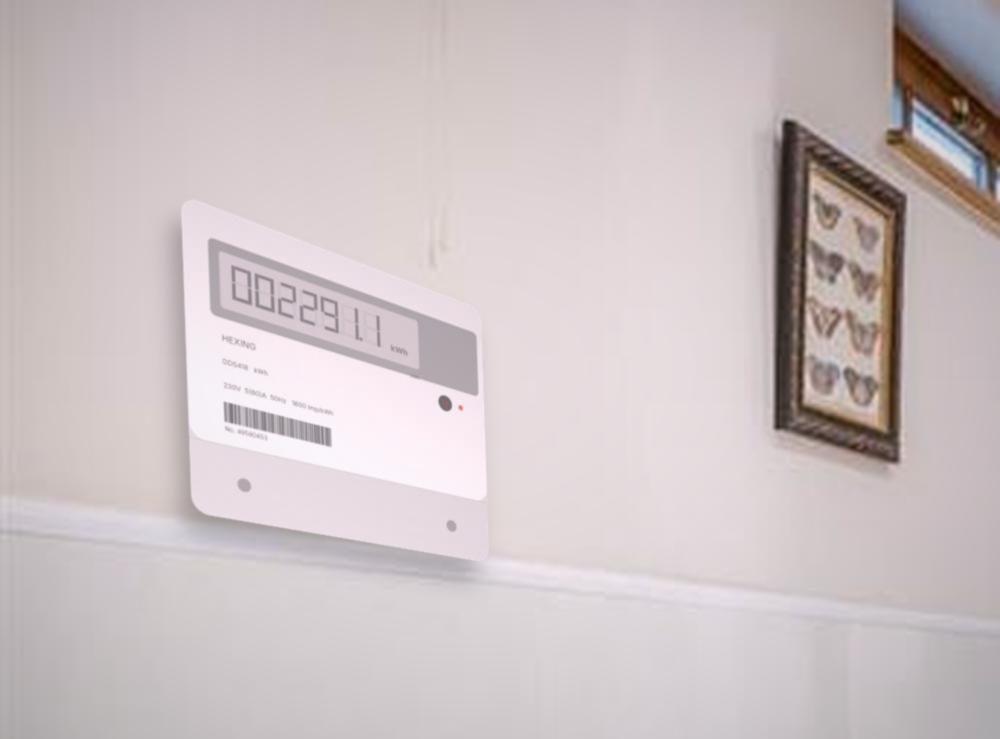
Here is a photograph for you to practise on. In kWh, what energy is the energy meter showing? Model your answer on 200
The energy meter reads 2291.1
